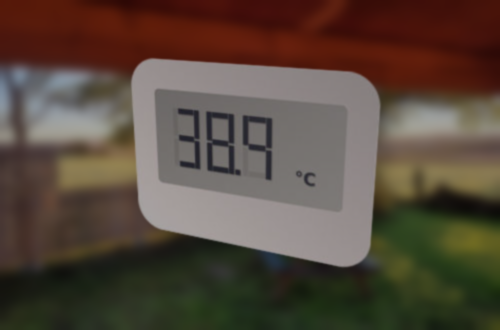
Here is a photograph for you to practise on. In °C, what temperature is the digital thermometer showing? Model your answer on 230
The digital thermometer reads 38.9
